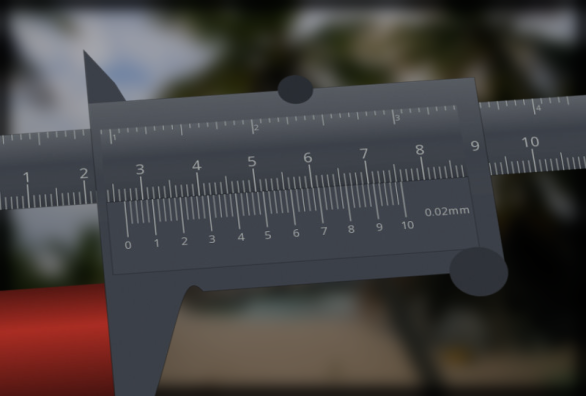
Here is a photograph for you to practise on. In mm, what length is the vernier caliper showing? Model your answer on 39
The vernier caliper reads 26.8
